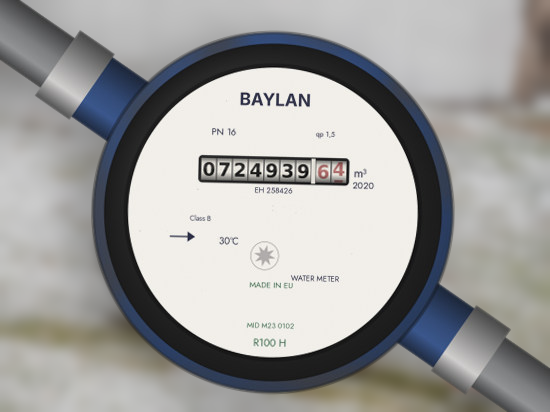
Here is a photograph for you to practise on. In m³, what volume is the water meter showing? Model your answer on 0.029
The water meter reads 724939.64
